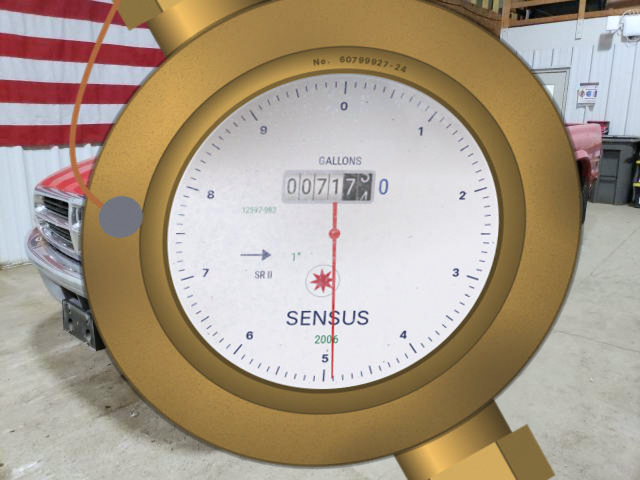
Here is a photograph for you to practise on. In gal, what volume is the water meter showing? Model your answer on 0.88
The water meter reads 71734.9
